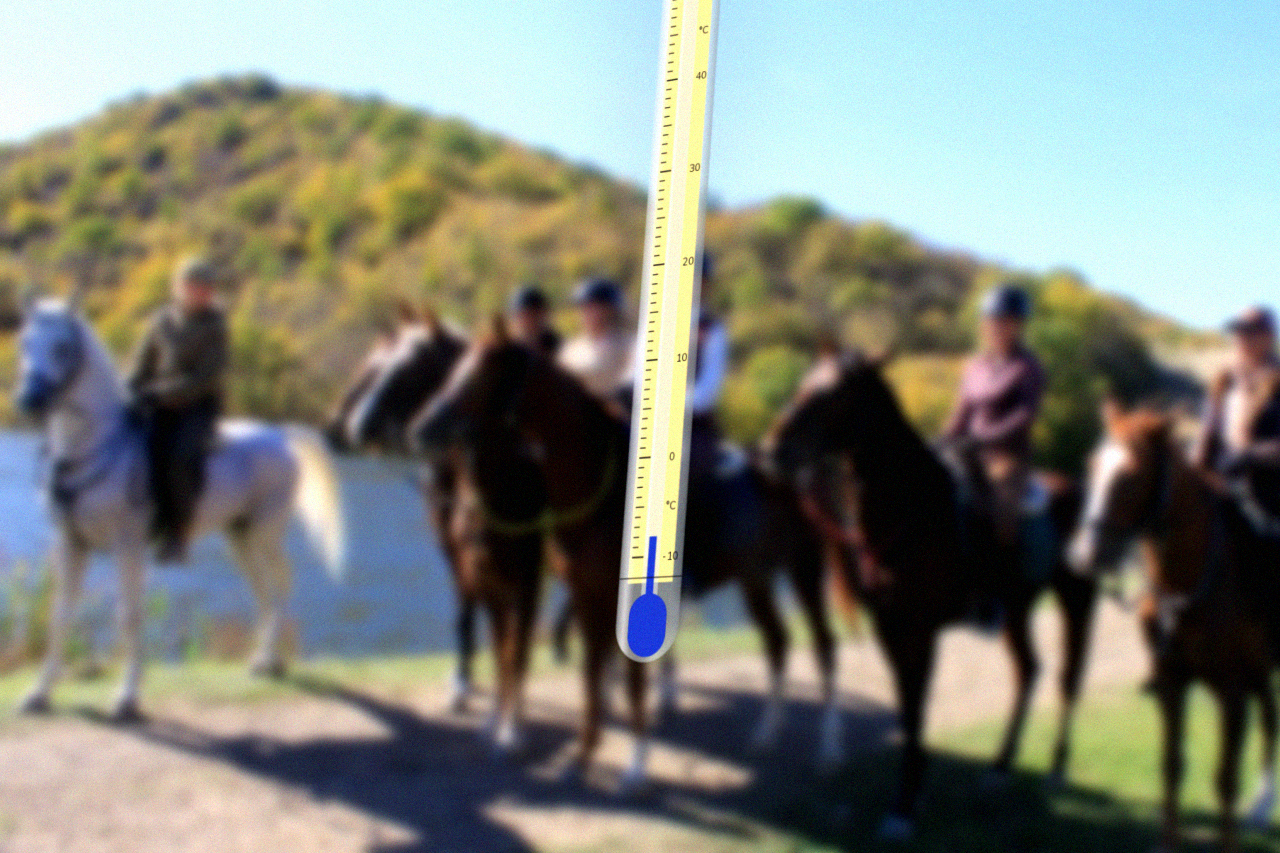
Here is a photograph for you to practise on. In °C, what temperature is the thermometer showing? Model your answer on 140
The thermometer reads -8
